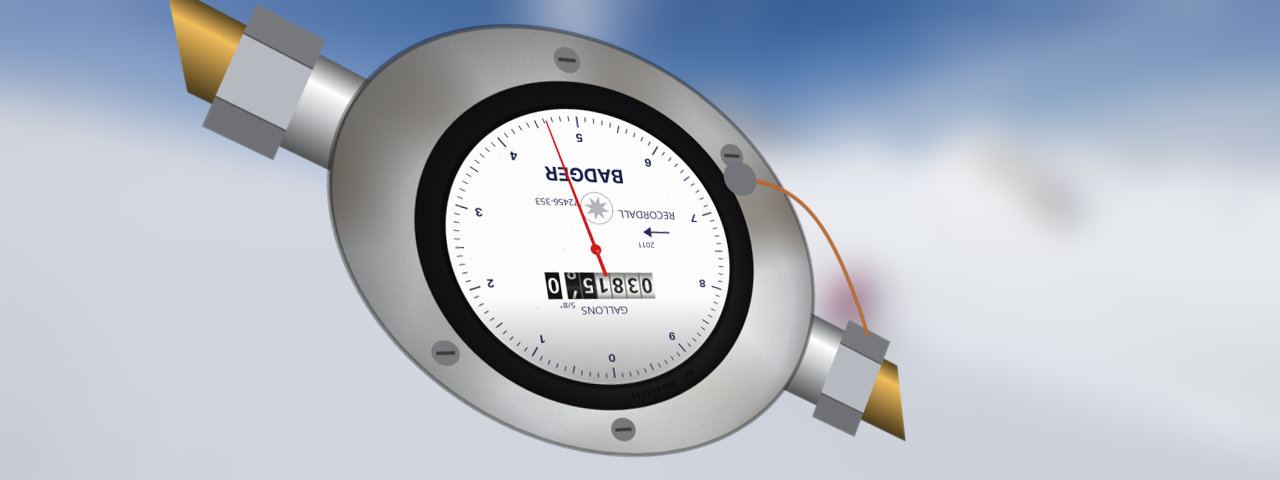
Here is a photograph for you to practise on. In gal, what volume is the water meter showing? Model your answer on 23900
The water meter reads 381574.6
